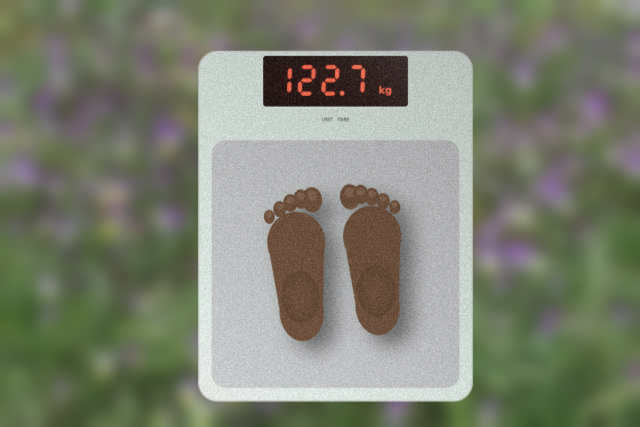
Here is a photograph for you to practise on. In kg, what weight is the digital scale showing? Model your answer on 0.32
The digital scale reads 122.7
